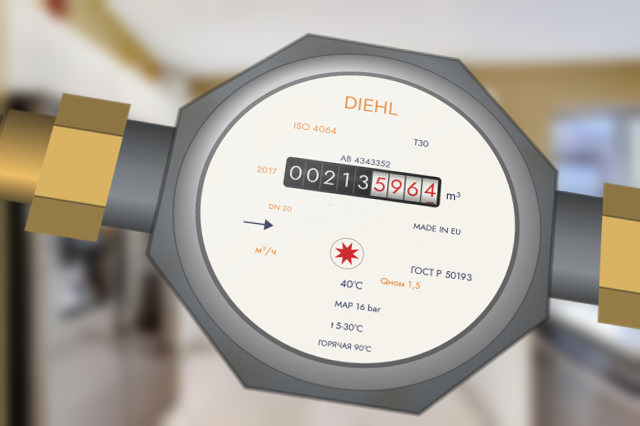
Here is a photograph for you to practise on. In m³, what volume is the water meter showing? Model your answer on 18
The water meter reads 213.5964
